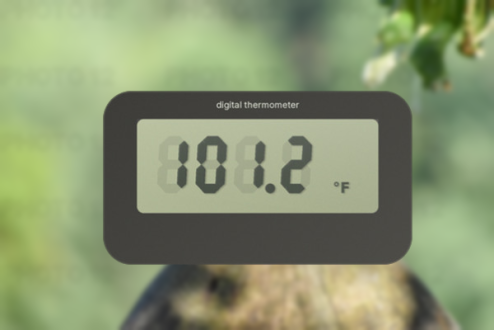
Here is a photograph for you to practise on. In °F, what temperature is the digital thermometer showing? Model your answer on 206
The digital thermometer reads 101.2
